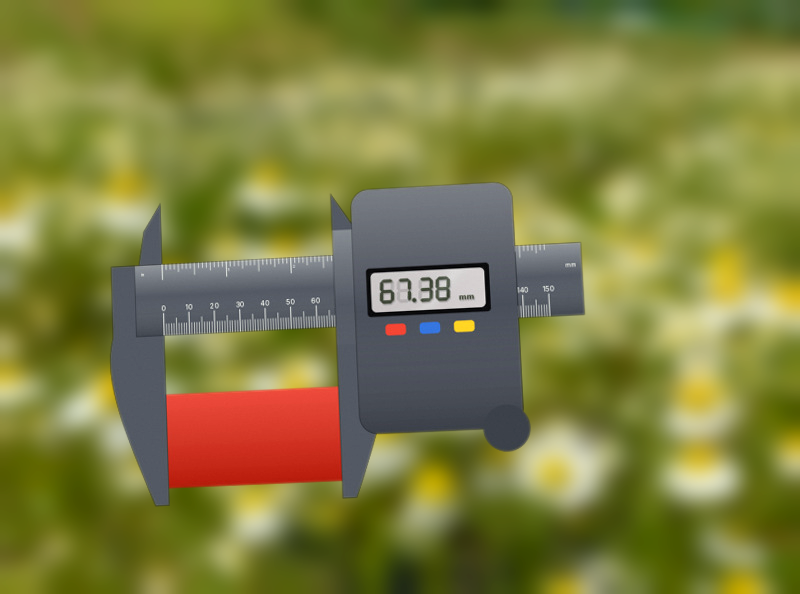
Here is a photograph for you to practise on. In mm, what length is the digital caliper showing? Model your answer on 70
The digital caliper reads 67.38
